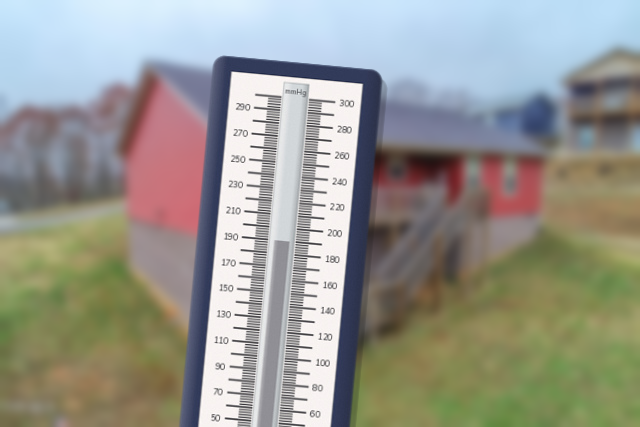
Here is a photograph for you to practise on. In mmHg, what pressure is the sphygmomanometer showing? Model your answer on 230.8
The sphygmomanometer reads 190
